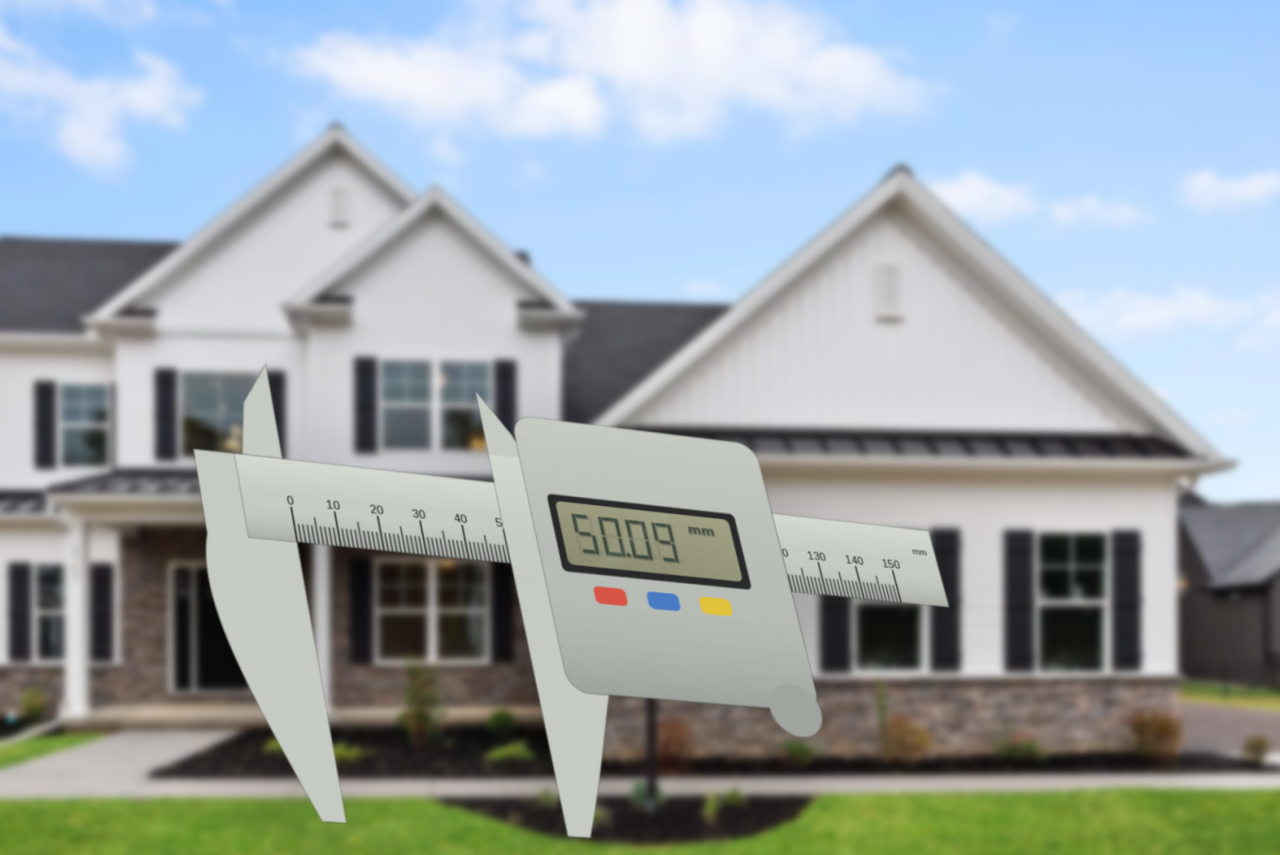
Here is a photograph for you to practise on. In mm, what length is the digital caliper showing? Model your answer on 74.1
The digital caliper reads 50.09
